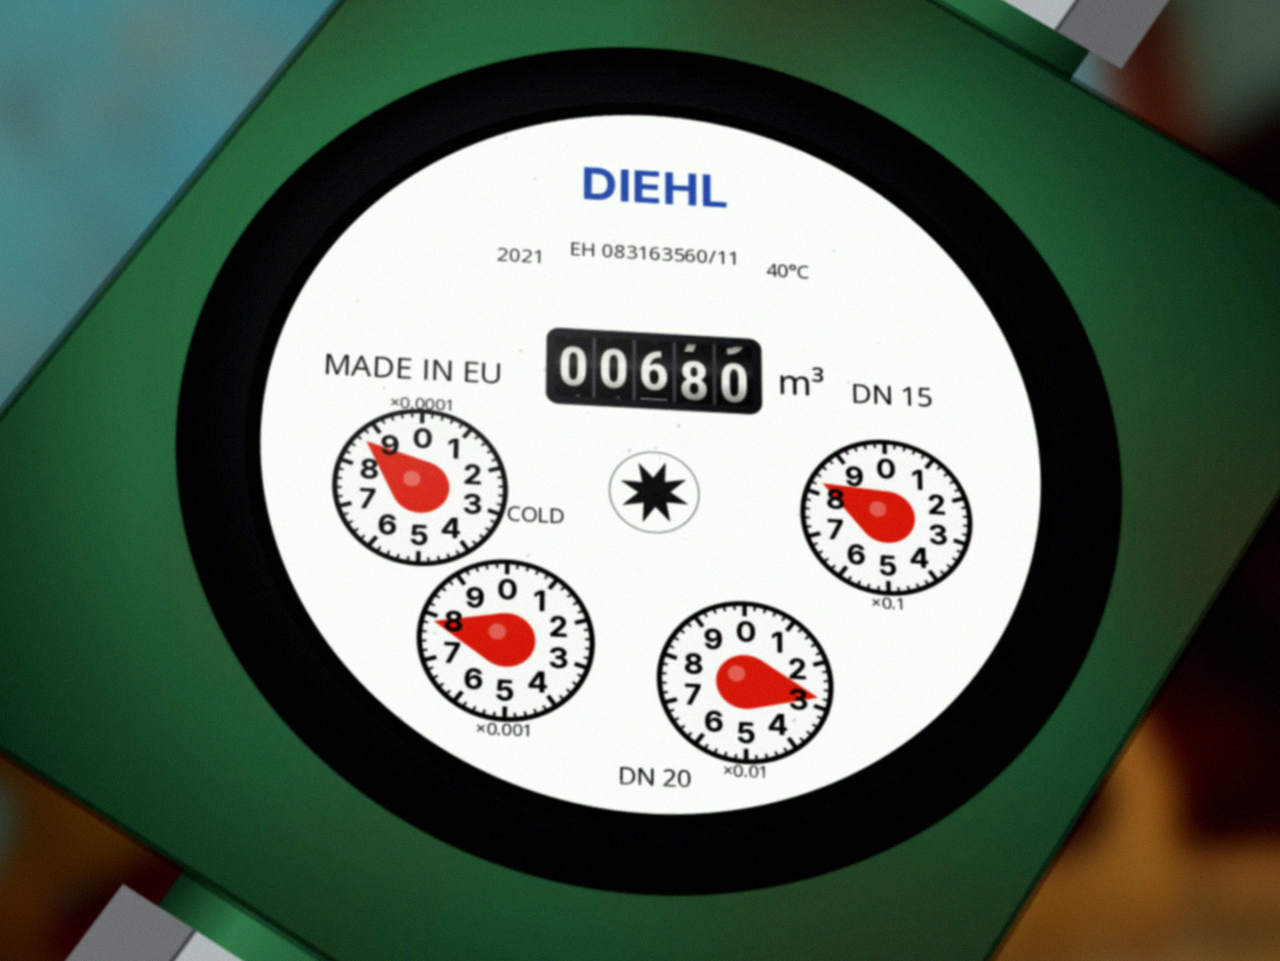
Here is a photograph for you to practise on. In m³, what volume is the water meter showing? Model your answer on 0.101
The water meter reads 679.8278
